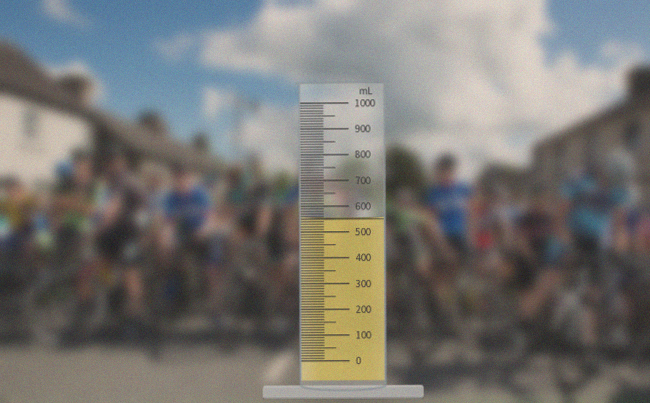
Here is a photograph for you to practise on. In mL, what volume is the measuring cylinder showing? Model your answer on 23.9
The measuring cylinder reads 550
